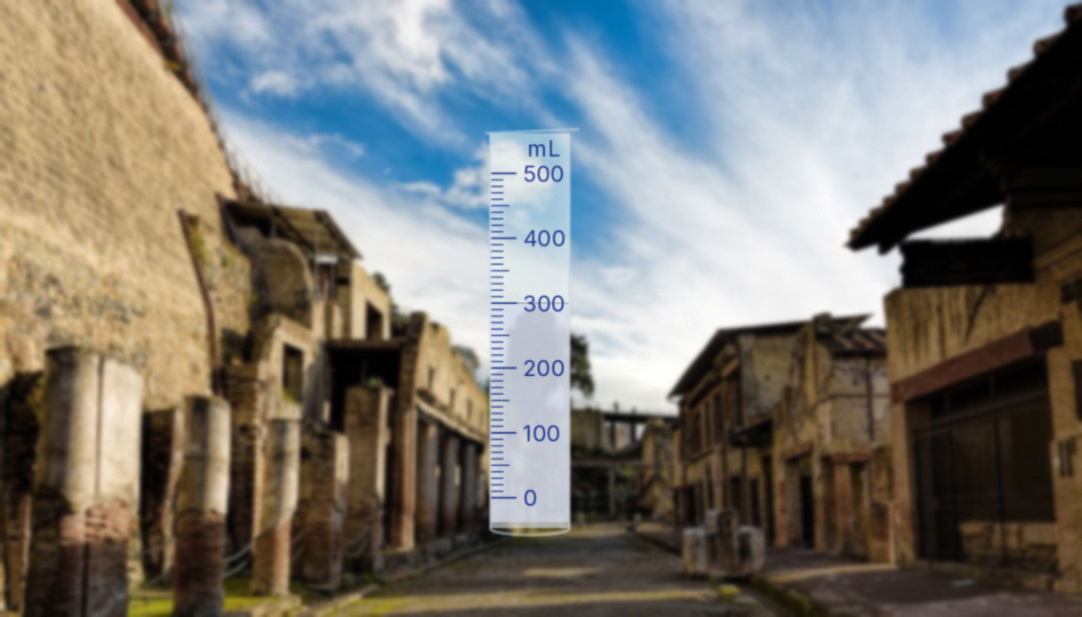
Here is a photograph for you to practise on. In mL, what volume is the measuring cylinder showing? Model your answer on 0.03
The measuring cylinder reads 300
